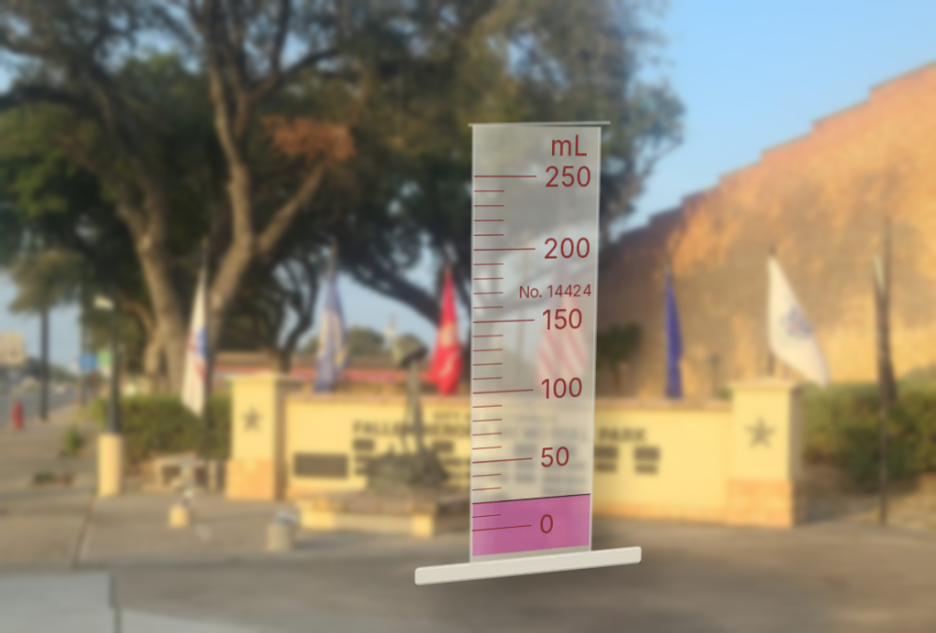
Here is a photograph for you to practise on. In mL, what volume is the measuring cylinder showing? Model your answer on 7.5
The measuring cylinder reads 20
